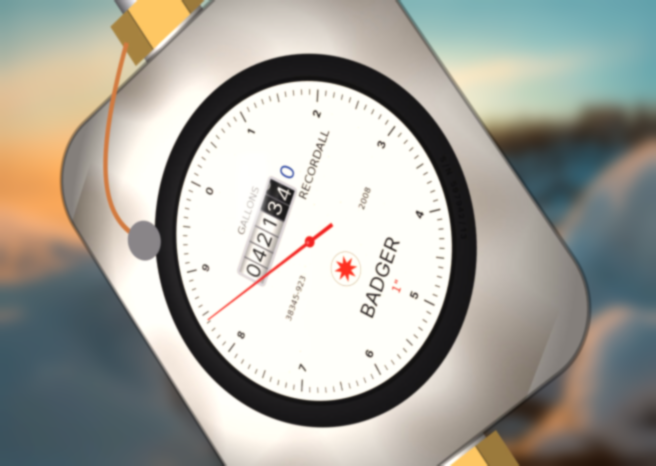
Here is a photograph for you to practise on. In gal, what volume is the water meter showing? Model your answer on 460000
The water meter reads 421338.4
